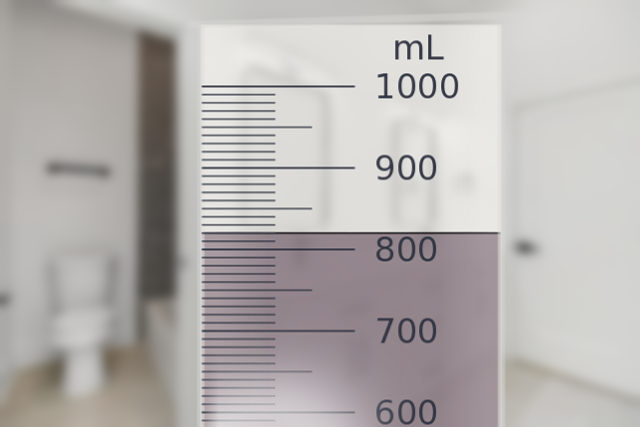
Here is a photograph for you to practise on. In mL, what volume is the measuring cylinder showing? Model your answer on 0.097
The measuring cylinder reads 820
